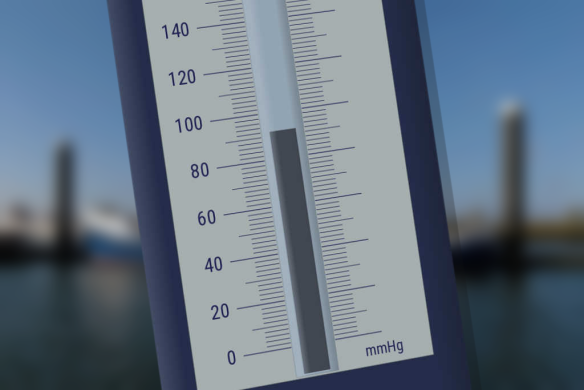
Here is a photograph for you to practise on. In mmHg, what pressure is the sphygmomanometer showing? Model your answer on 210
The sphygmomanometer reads 92
